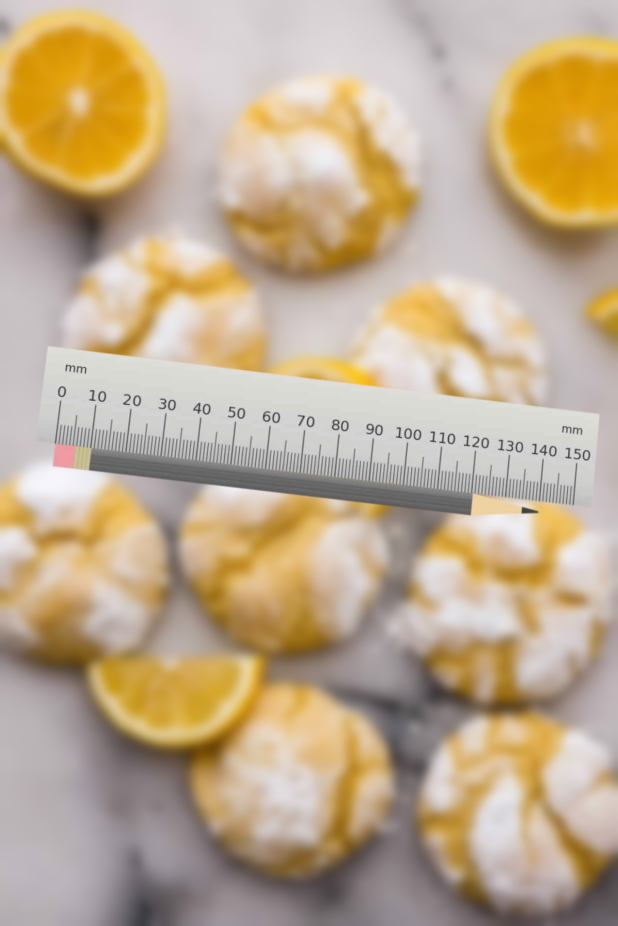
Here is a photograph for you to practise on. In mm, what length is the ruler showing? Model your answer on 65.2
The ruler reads 140
